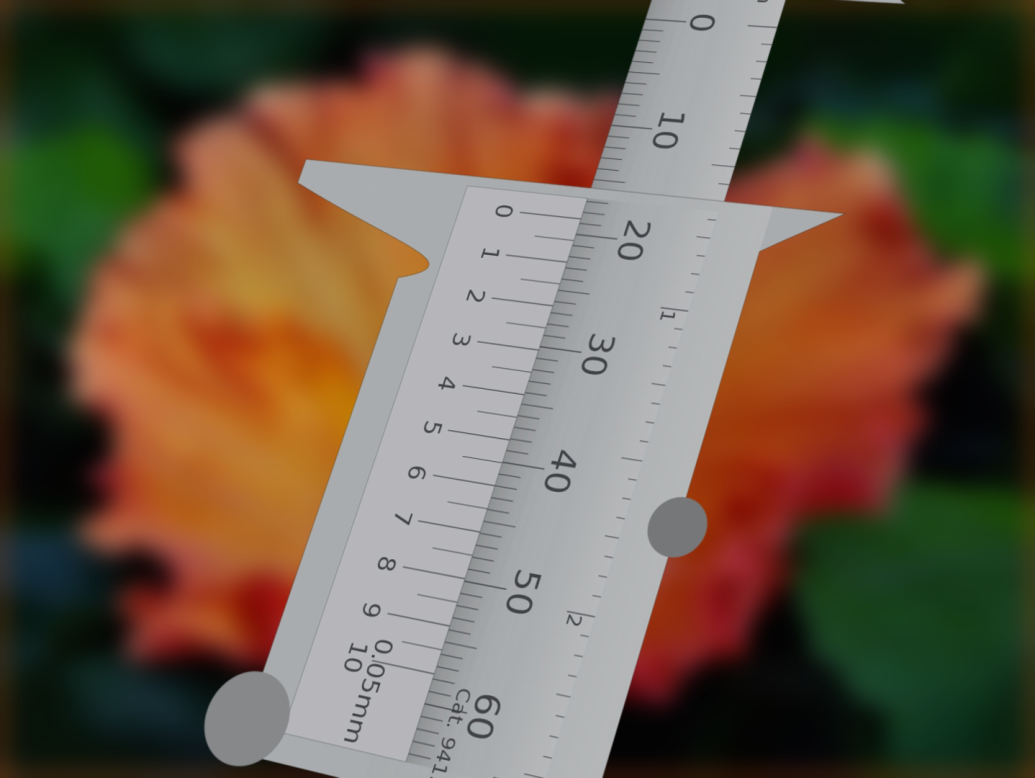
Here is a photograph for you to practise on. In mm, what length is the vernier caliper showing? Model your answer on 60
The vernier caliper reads 18.6
